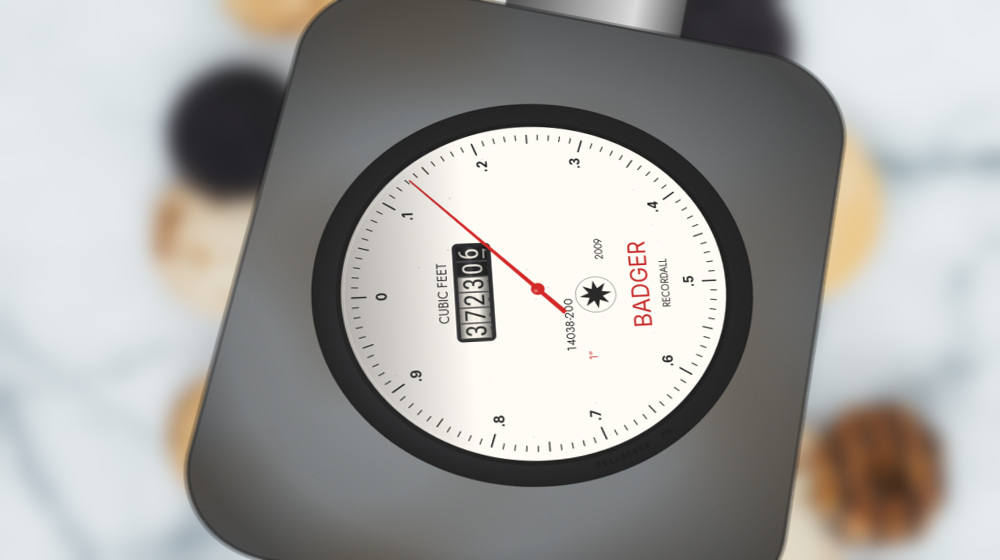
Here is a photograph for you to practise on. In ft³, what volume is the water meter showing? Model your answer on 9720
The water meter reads 372306.13
